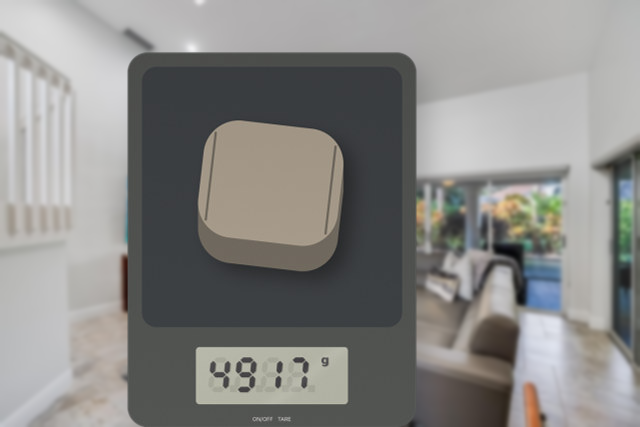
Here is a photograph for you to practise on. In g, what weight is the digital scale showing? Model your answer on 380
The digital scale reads 4917
